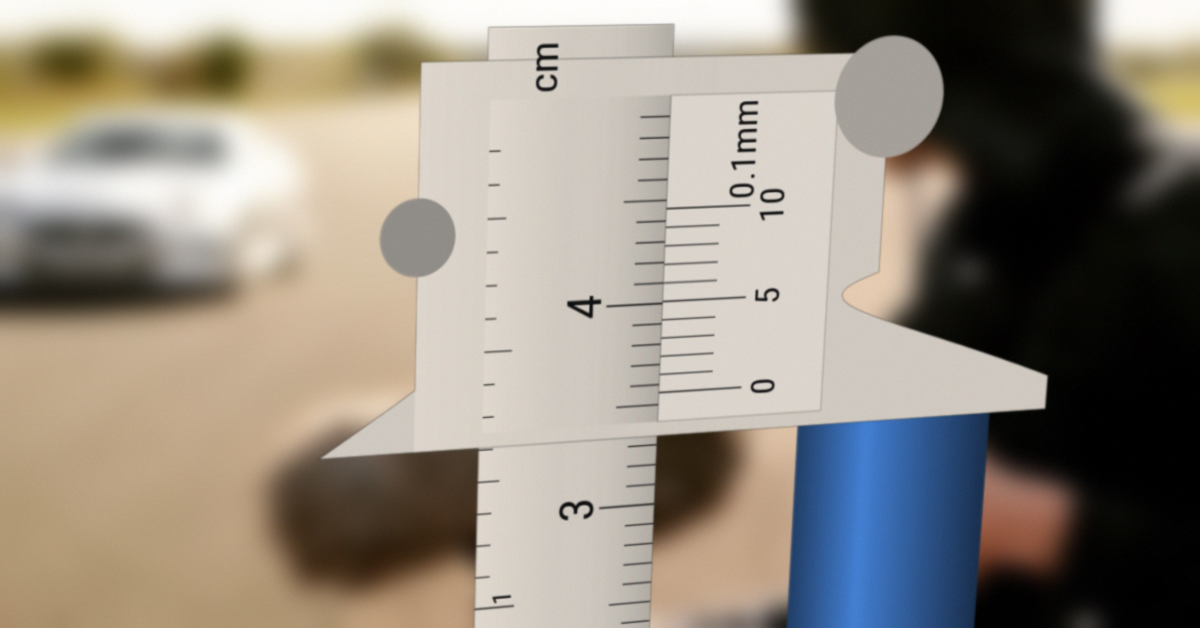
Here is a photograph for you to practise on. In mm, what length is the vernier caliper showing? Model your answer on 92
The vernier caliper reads 35.6
